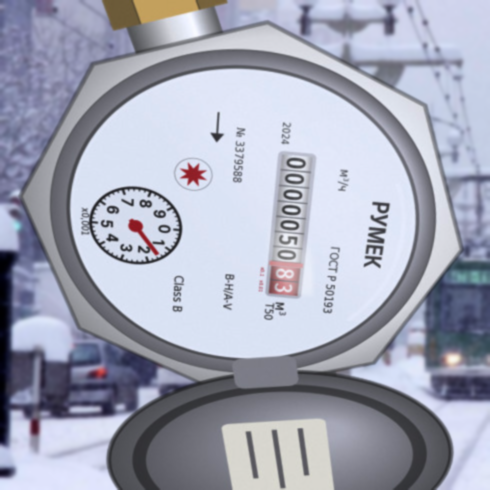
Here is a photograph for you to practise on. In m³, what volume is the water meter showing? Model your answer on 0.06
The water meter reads 50.831
